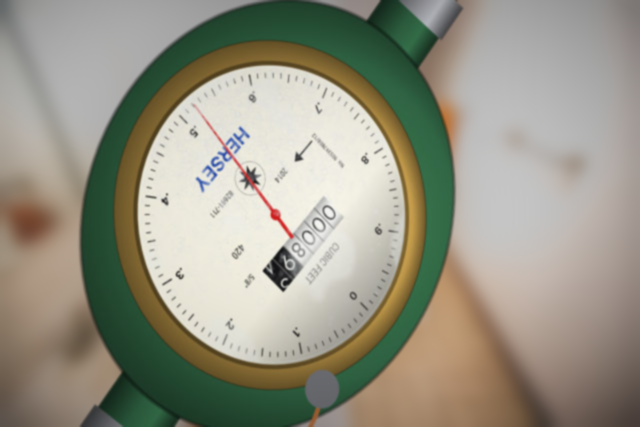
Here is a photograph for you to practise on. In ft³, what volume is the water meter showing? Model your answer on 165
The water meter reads 893.52
